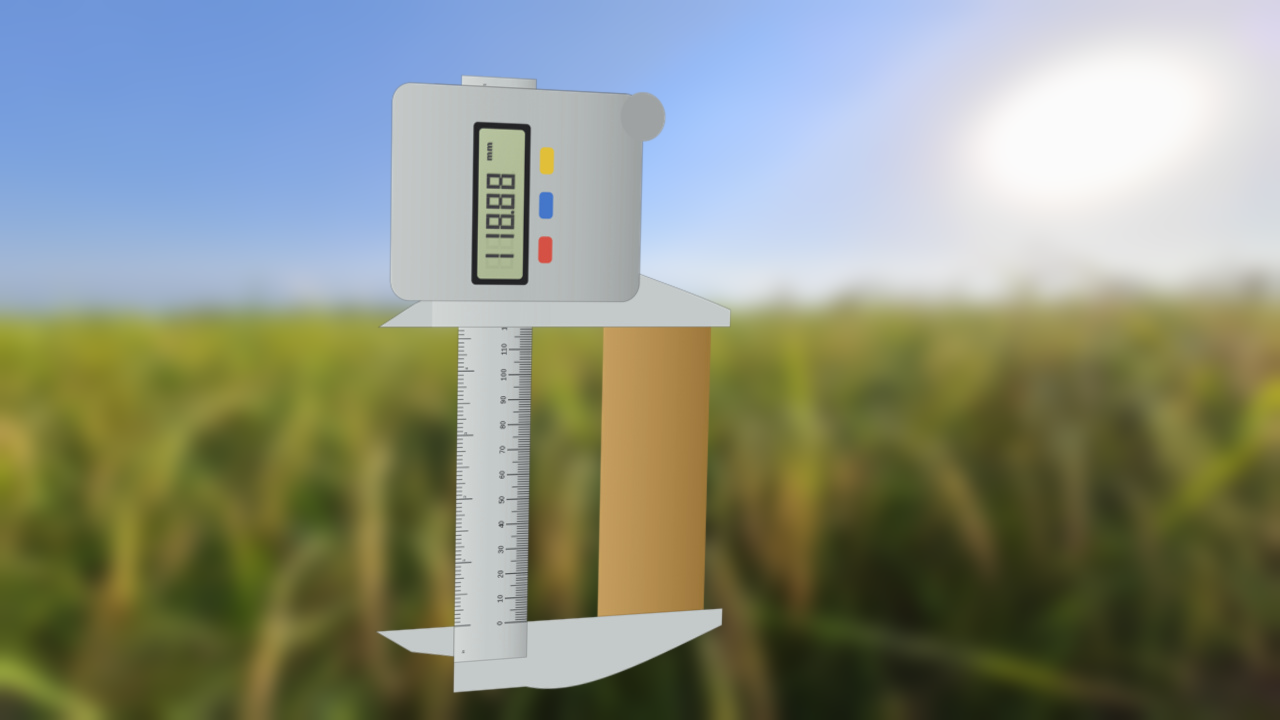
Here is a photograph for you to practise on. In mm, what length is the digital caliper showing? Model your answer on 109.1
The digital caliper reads 118.88
